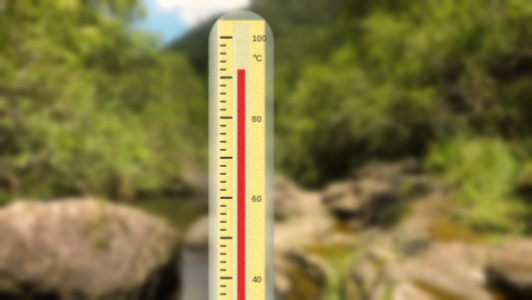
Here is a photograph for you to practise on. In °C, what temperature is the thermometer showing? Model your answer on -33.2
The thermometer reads 92
